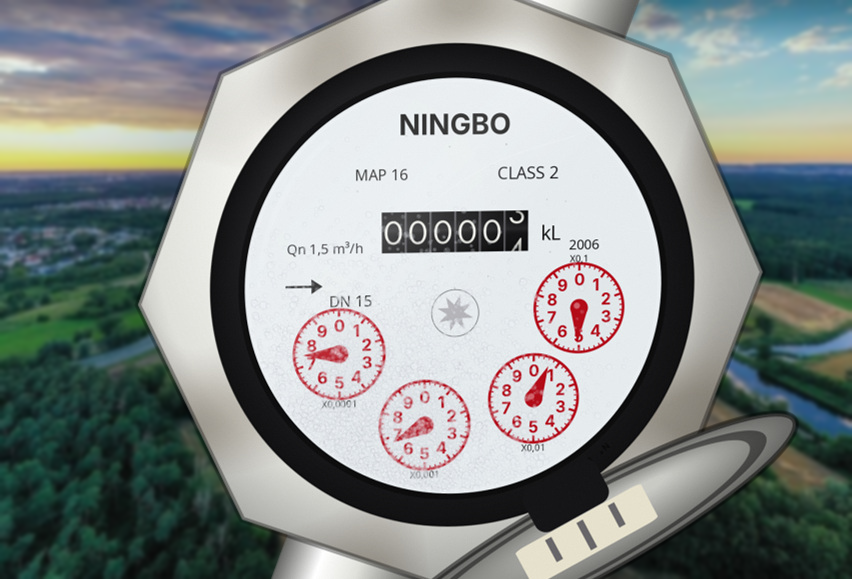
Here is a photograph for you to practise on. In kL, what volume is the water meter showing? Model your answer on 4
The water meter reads 3.5067
